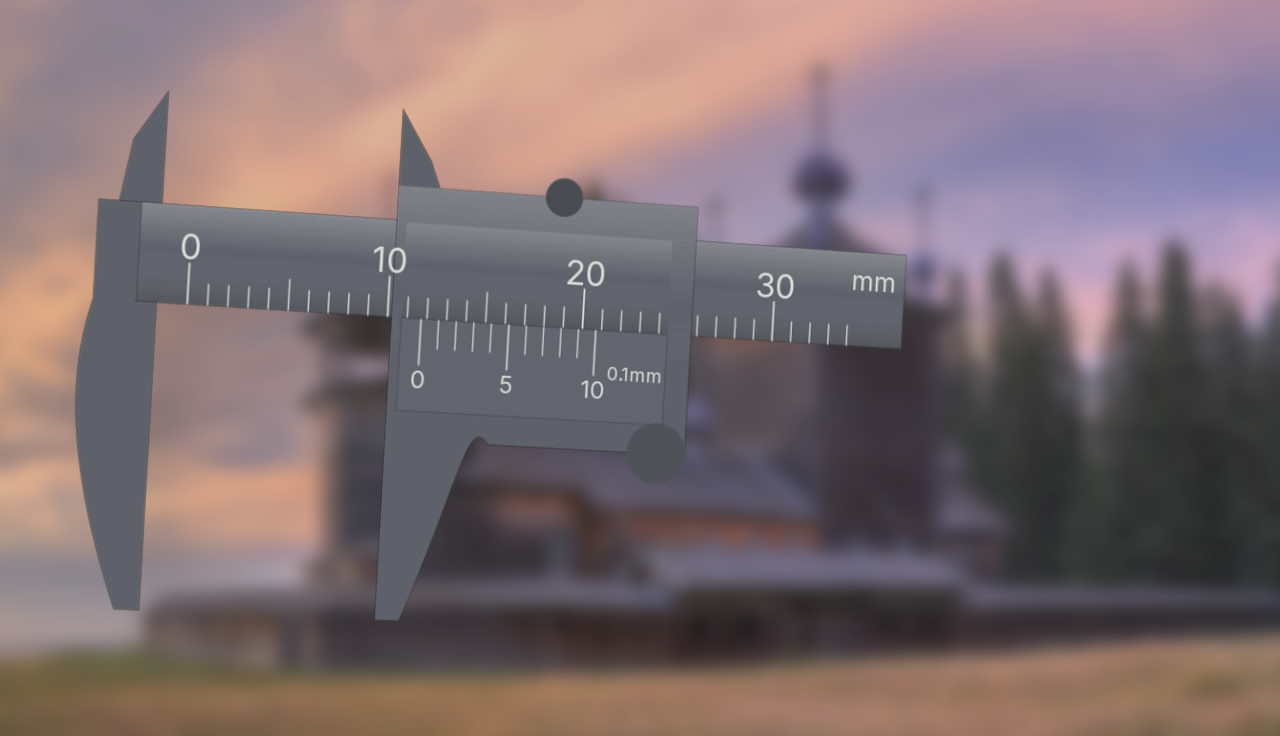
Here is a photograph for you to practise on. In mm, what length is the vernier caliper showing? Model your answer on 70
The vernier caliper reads 11.7
